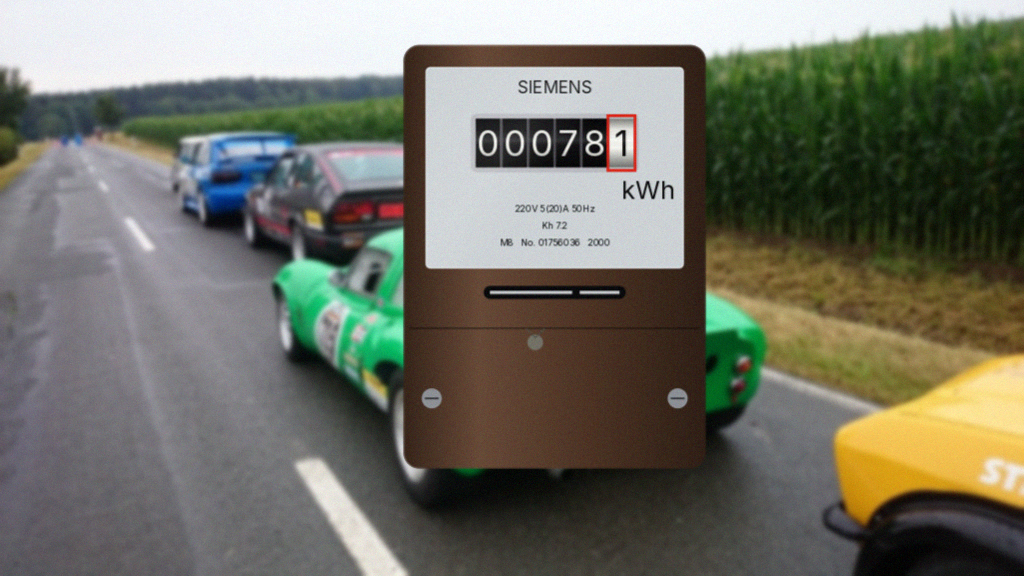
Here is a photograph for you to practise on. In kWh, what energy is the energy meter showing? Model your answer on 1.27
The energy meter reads 78.1
